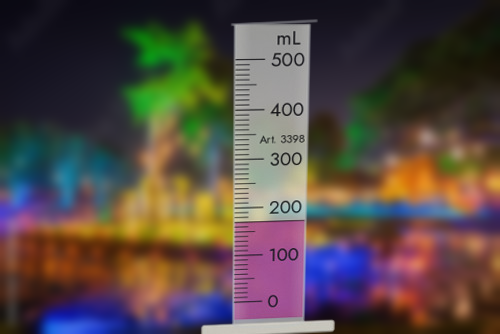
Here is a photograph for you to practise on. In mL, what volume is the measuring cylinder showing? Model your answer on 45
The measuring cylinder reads 170
